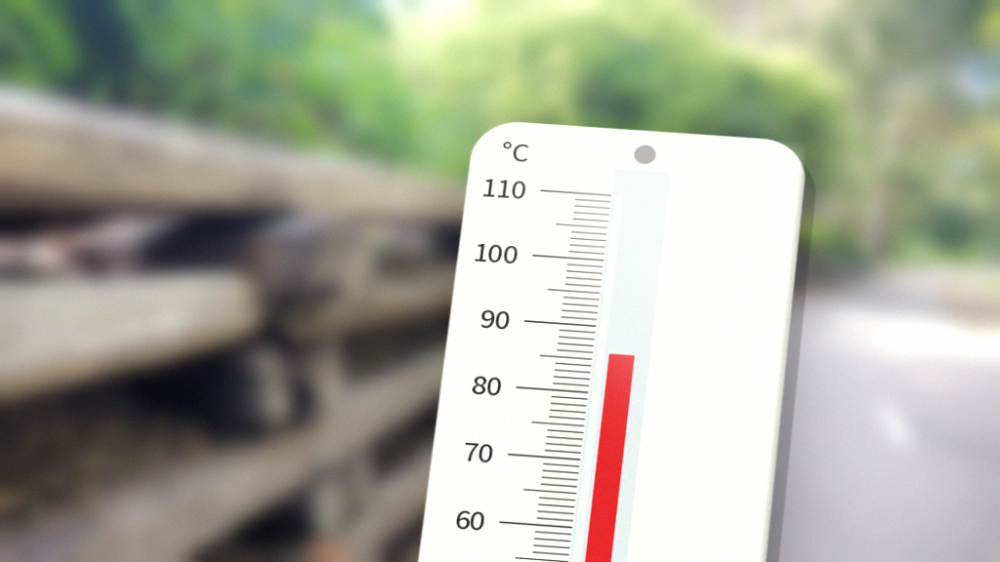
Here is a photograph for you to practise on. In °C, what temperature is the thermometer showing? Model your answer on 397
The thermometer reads 86
